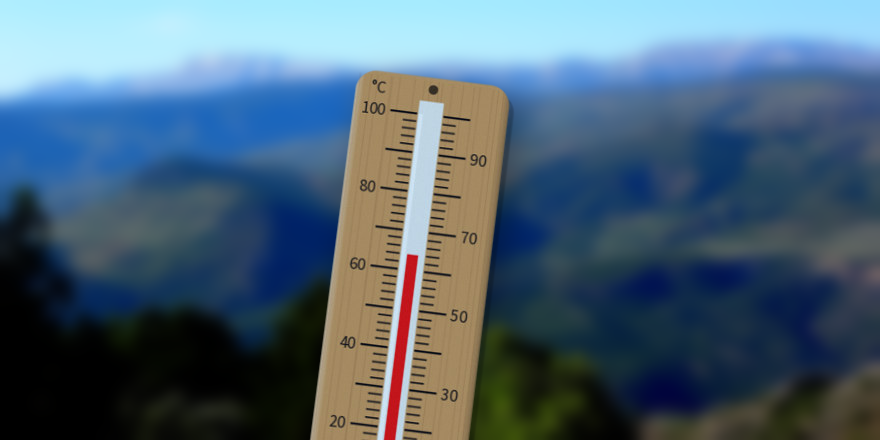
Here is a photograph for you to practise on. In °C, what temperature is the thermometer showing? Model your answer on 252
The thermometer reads 64
